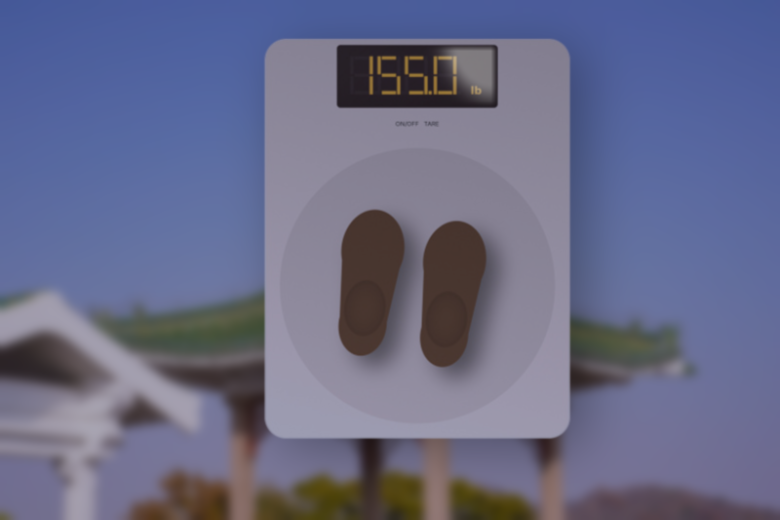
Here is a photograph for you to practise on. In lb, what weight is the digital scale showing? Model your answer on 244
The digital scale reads 155.0
